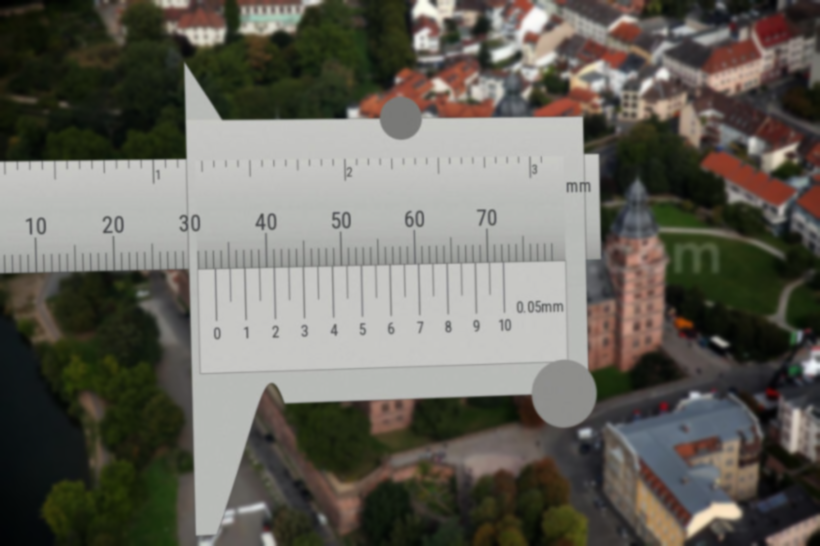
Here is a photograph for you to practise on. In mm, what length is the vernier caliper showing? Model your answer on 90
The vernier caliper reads 33.2
